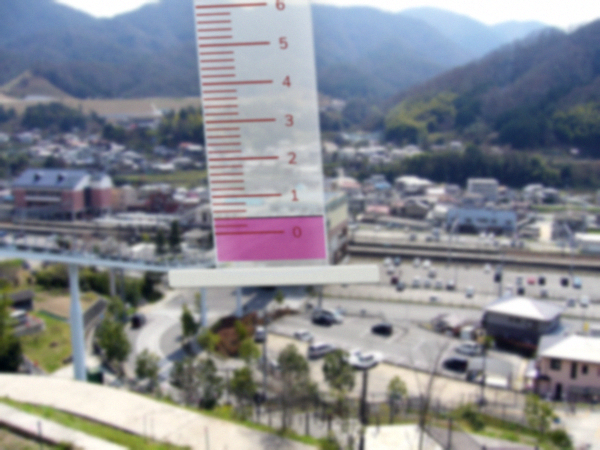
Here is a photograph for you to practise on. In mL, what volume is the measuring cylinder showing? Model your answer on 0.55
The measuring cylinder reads 0.4
